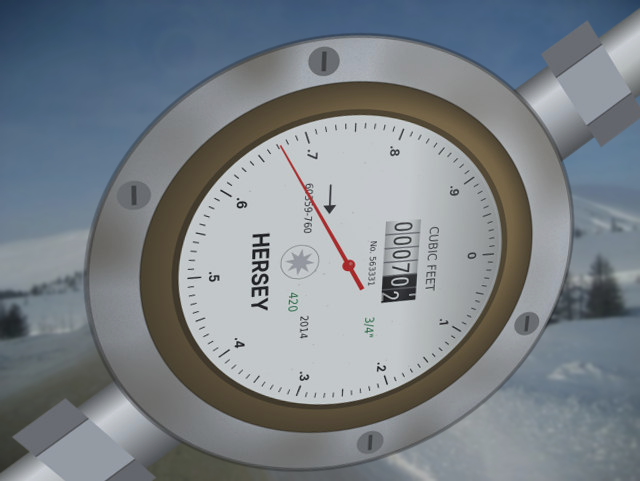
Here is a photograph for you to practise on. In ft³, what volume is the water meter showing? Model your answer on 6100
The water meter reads 701.67
